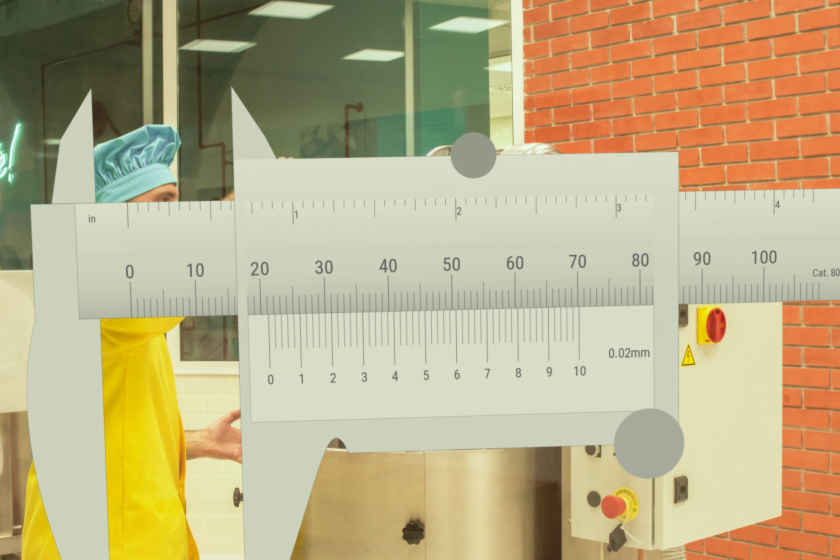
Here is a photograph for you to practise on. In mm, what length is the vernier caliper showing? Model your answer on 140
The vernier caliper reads 21.2
